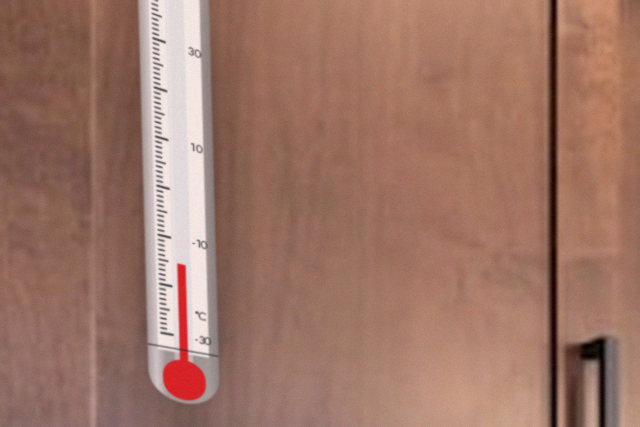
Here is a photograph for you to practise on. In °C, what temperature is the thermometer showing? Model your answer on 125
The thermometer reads -15
